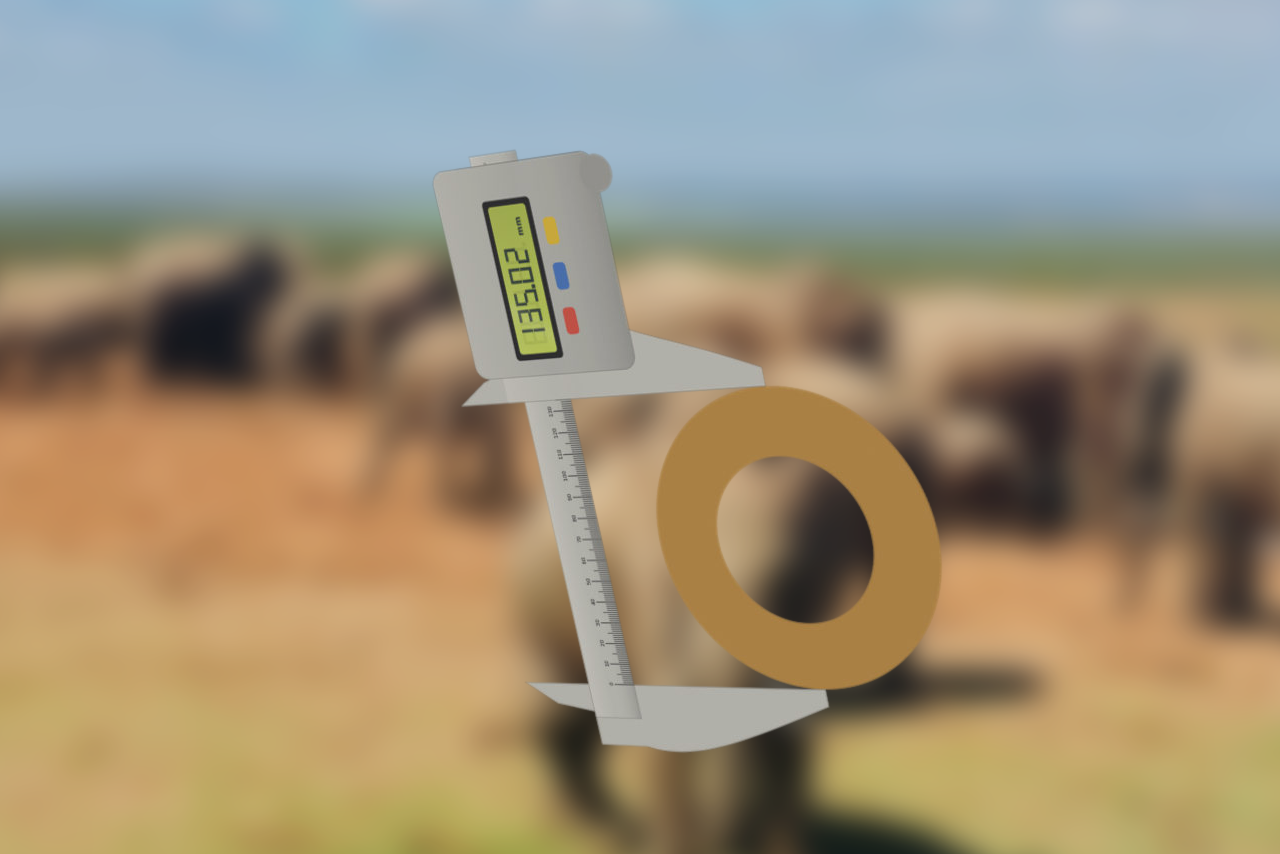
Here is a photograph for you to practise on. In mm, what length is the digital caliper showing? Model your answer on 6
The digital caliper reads 135.02
